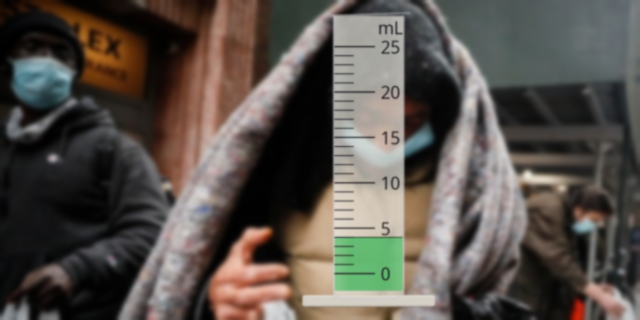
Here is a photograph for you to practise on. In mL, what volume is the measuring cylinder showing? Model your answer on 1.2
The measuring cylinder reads 4
